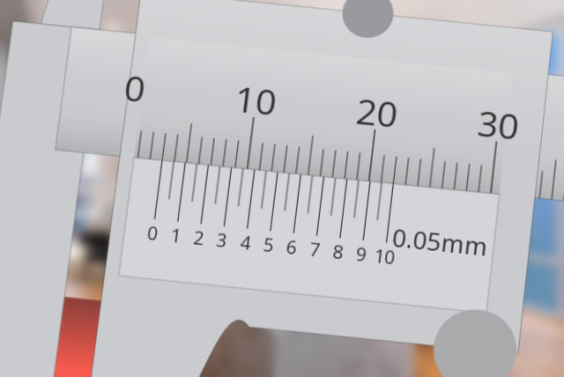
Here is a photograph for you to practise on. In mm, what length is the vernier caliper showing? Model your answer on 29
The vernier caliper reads 3.0
